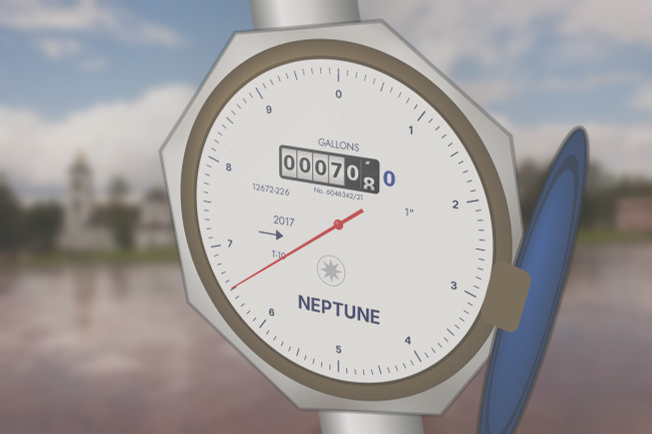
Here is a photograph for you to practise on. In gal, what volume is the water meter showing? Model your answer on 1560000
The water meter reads 7076.5
